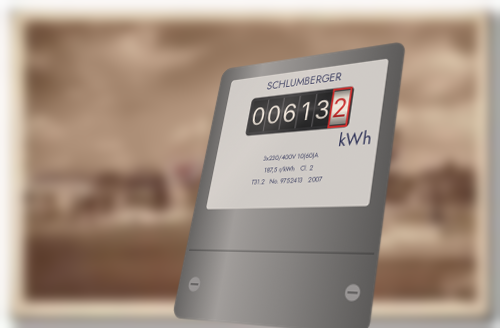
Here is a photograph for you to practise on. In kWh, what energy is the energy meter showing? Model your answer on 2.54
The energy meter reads 613.2
